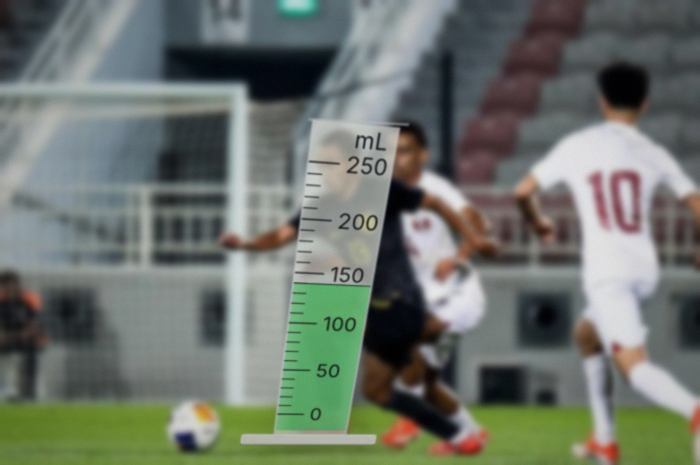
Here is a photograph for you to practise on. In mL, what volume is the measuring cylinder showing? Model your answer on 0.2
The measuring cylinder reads 140
